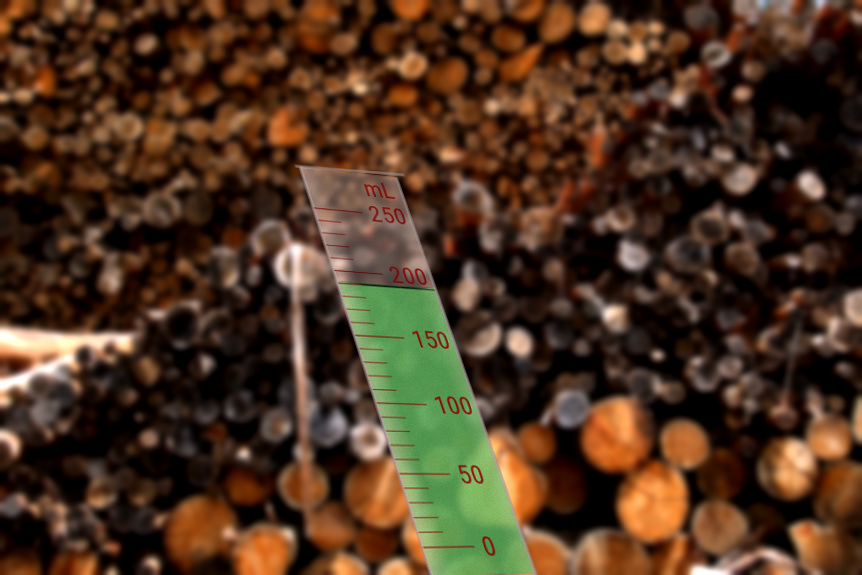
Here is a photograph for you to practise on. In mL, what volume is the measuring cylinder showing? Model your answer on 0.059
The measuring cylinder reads 190
